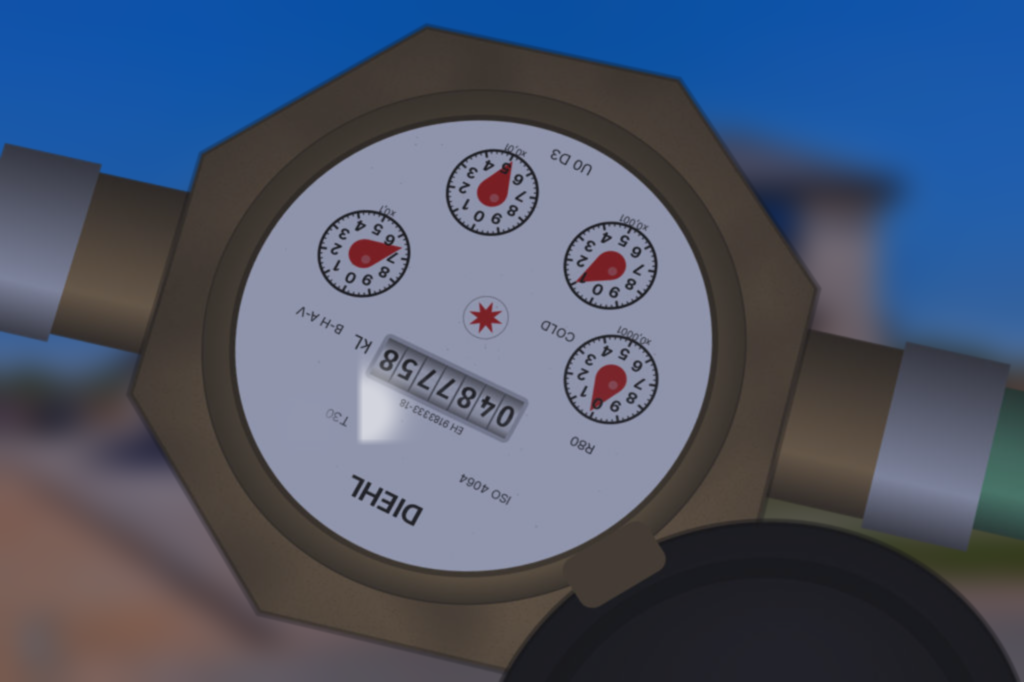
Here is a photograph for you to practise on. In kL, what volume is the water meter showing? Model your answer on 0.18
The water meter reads 487758.6510
